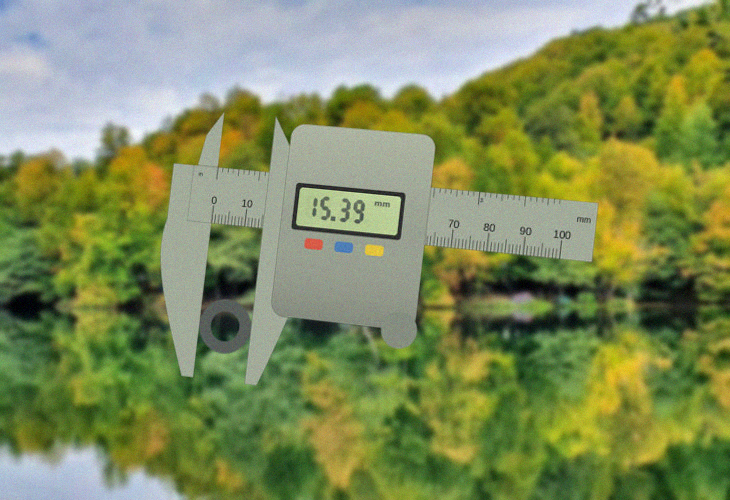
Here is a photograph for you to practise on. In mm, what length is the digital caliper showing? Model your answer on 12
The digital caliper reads 15.39
